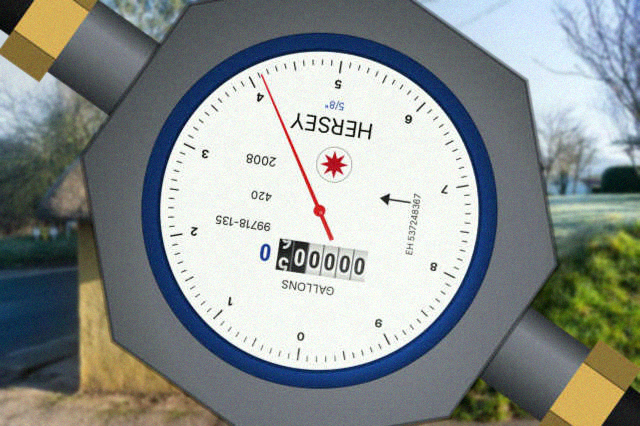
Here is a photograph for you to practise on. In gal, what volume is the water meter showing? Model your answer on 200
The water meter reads 54.1
